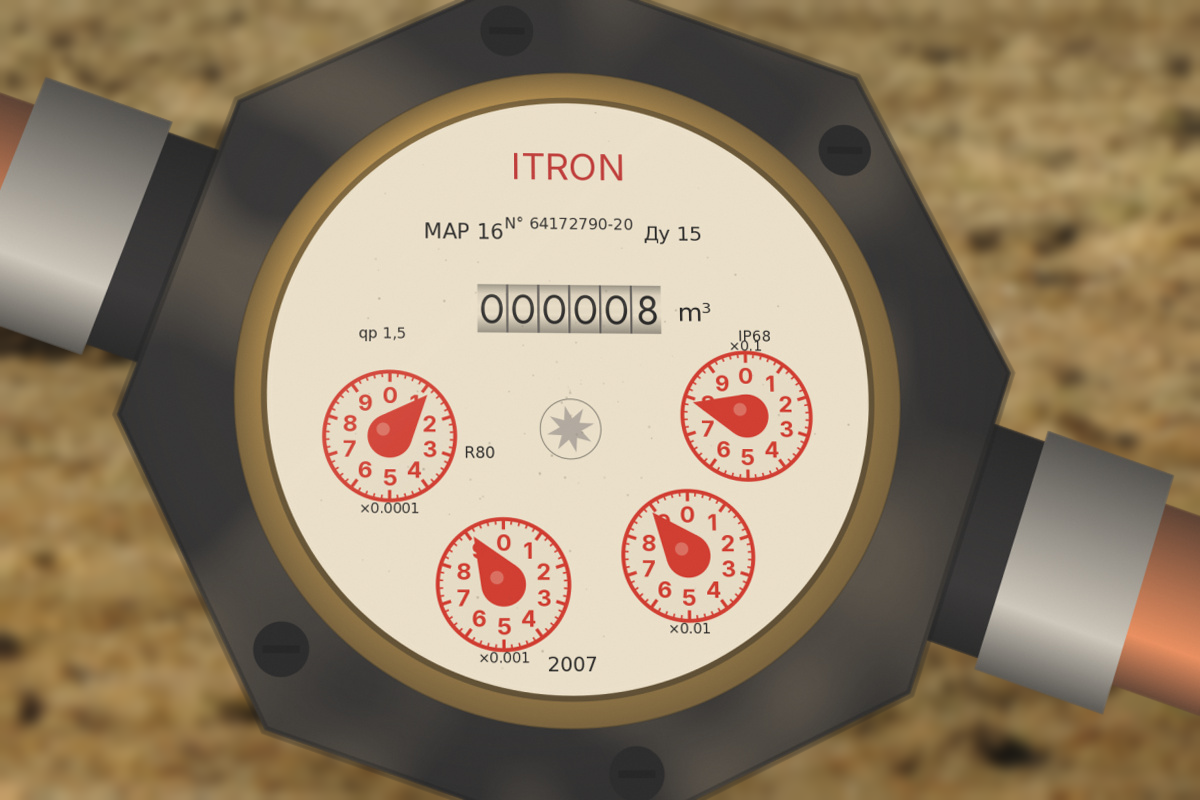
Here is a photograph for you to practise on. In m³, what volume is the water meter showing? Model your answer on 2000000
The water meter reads 8.7891
